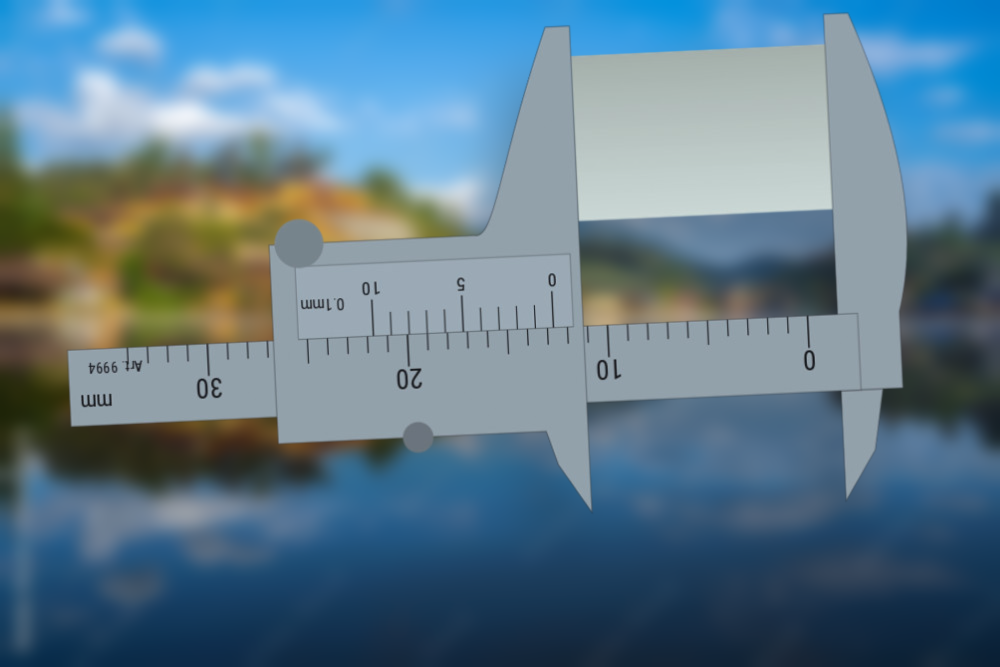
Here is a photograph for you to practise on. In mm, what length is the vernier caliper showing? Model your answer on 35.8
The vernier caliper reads 12.7
